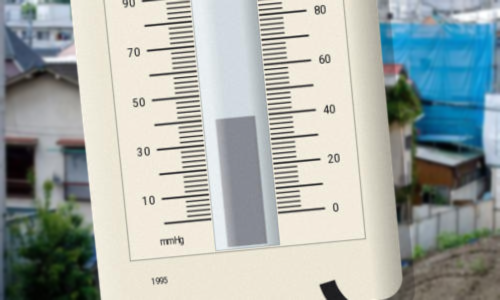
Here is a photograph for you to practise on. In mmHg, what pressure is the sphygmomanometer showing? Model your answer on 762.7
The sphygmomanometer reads 40
